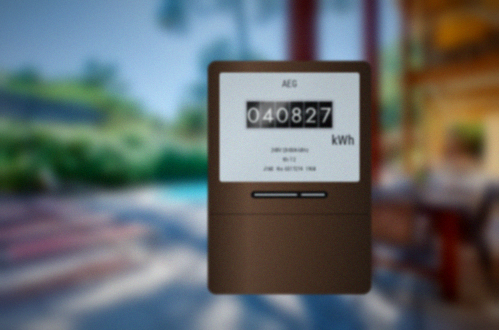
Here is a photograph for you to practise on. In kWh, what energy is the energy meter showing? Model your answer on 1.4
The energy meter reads 40827
